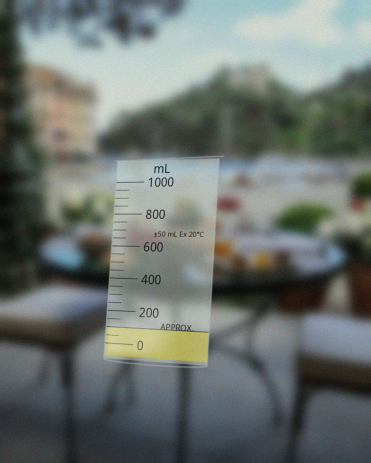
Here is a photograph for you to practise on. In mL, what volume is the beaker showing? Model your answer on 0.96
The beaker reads 100
